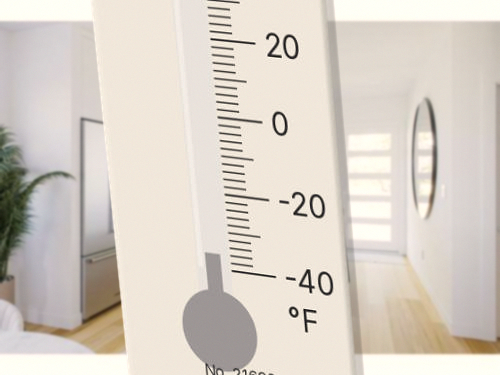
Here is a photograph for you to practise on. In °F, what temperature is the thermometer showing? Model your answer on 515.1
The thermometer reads -36
